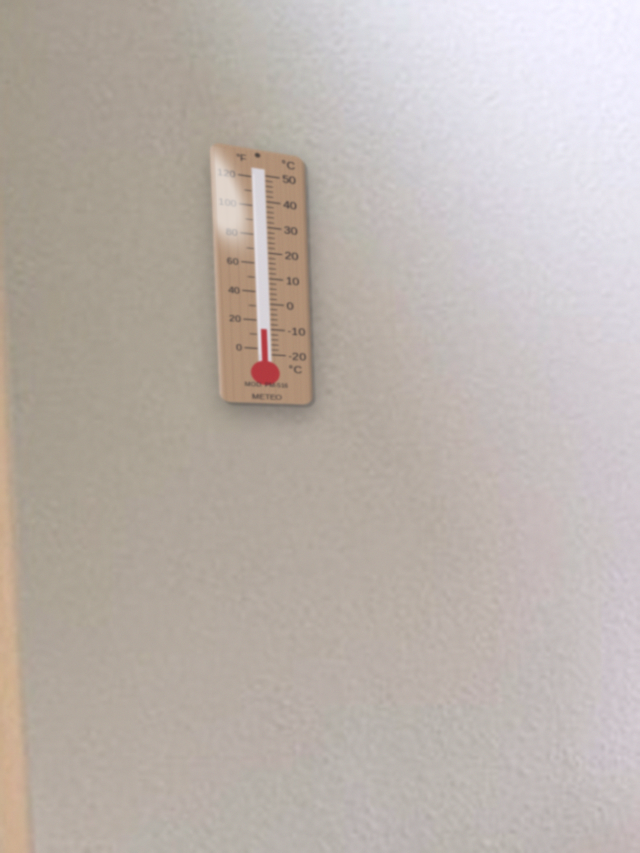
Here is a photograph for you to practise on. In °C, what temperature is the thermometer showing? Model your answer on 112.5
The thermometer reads -10
